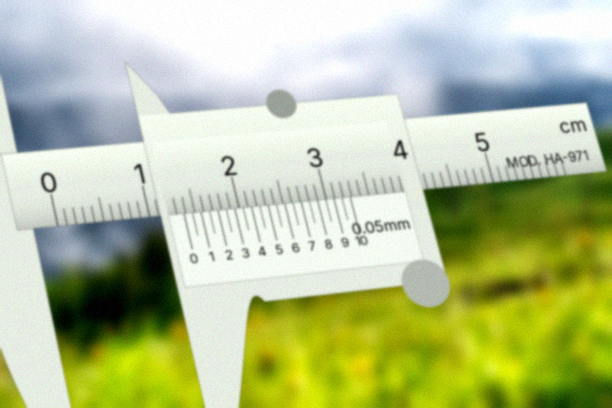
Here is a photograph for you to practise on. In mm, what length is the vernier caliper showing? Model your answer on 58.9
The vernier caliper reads 13.8
